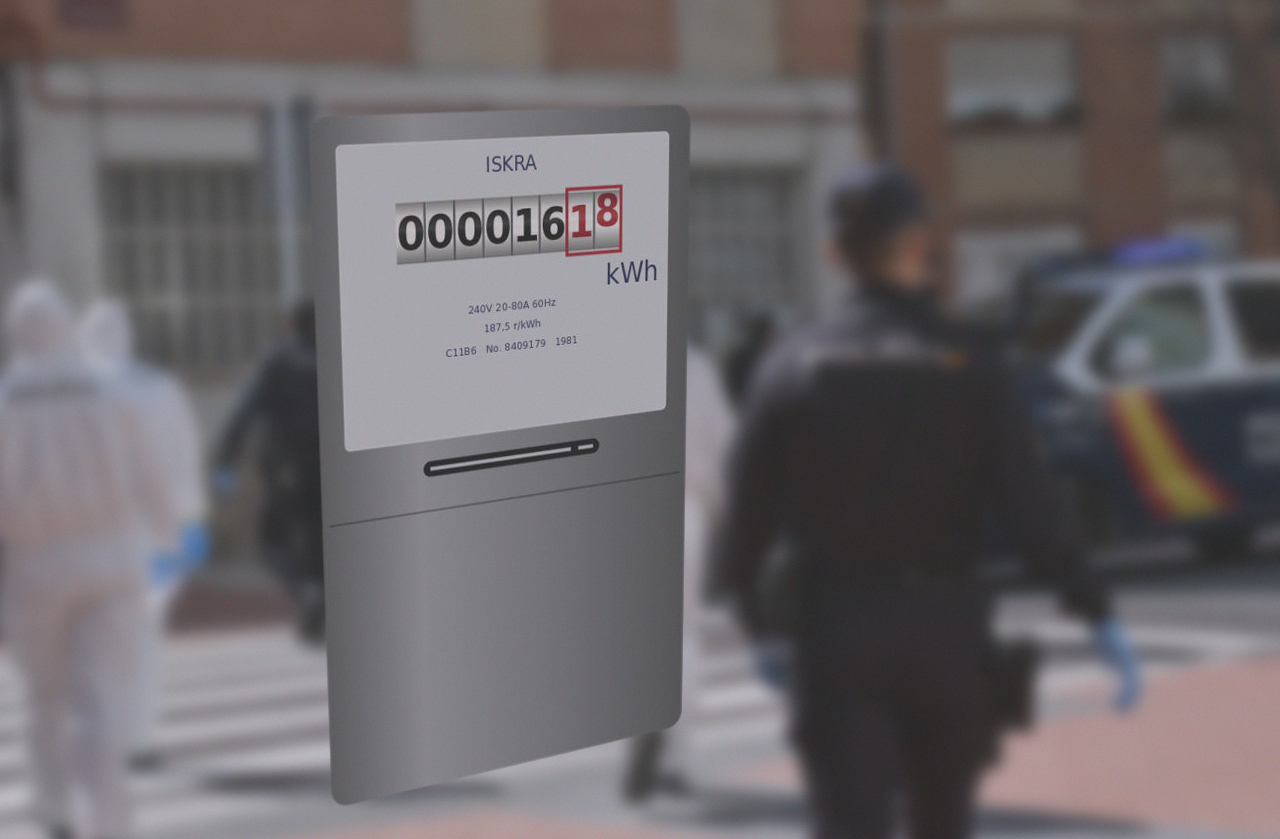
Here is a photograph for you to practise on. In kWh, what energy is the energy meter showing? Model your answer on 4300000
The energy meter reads 16.18
